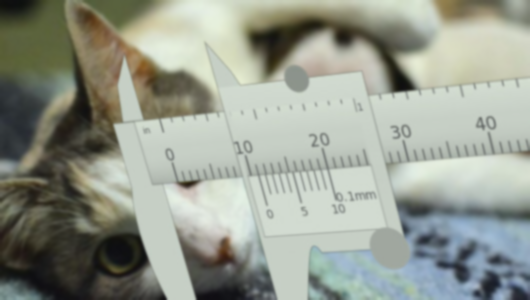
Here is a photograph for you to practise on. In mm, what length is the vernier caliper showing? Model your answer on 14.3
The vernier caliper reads 11.0
